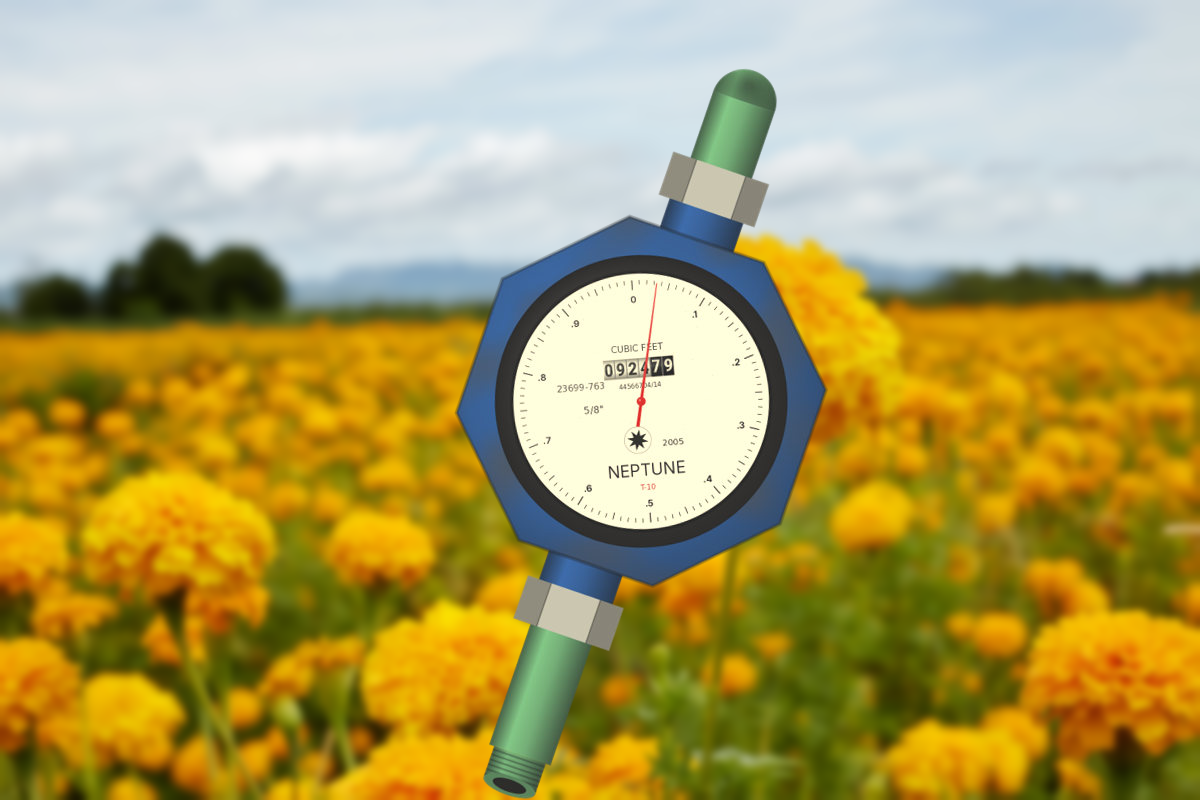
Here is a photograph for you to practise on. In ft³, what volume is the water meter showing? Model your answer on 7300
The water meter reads 92479.03
